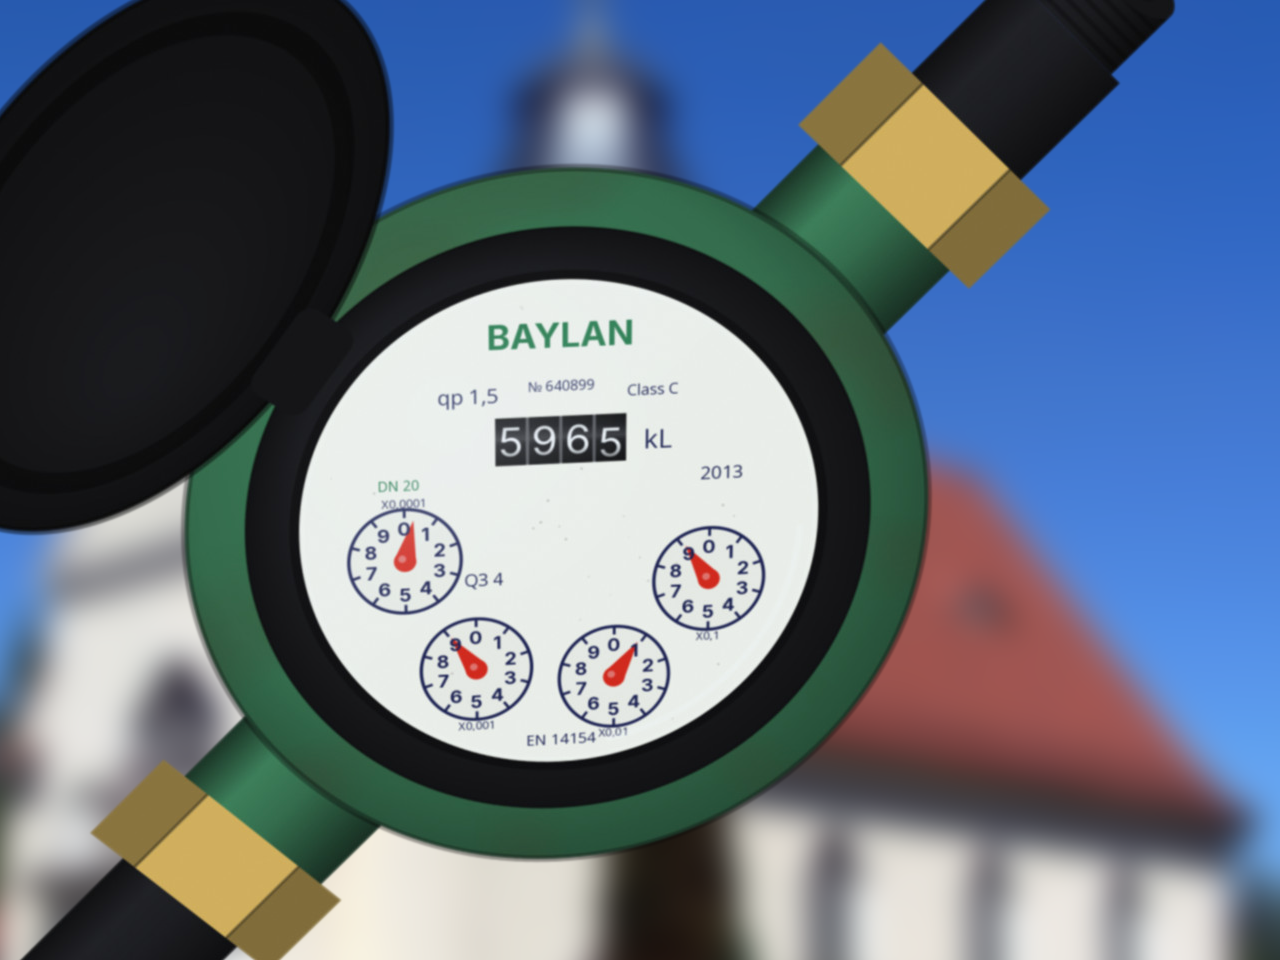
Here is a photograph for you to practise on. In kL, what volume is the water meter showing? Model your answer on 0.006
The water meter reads 5964.9090
